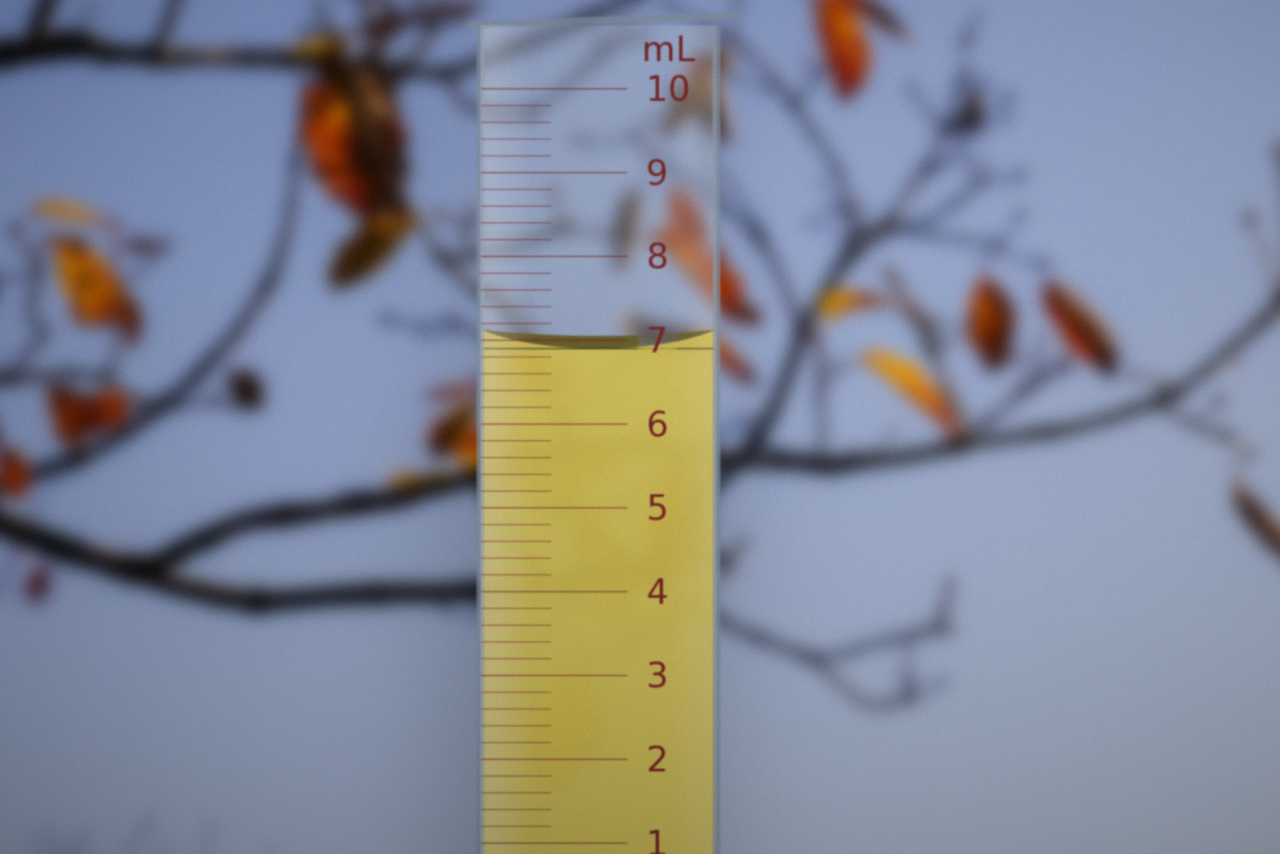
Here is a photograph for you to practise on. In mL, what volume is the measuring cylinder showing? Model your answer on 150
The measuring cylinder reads 6.9
